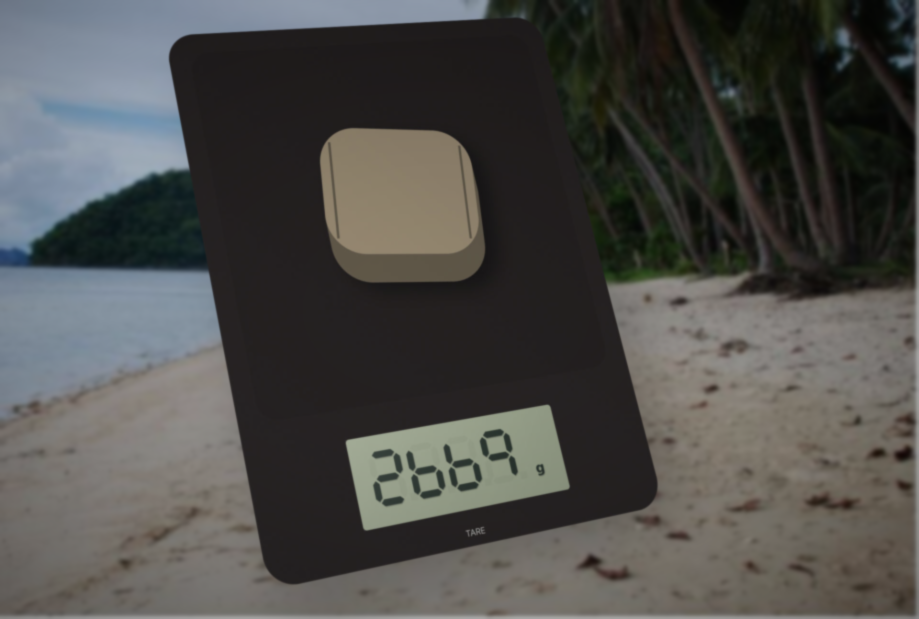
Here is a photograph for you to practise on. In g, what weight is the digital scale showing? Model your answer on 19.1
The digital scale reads 2669
